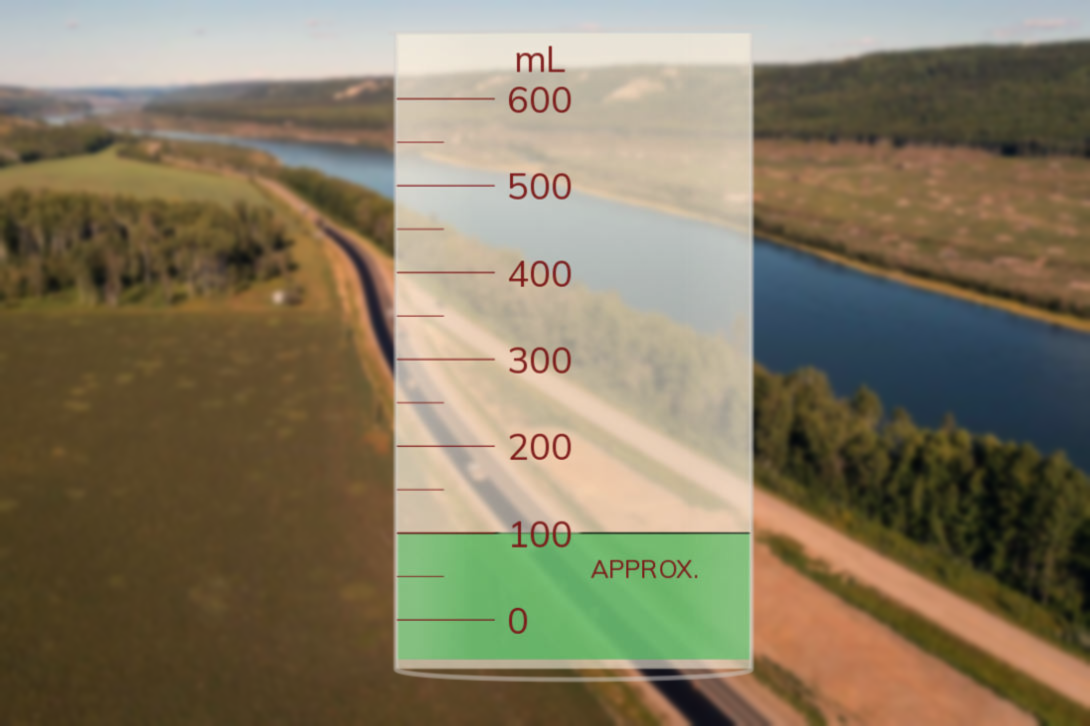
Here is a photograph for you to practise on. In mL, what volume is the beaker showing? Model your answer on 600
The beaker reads 100
